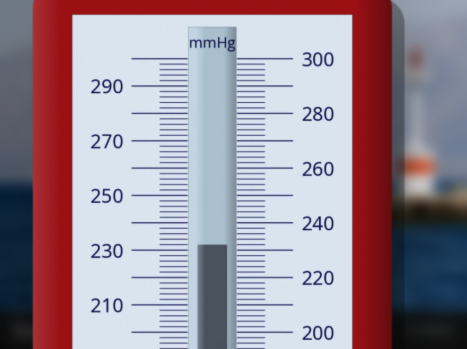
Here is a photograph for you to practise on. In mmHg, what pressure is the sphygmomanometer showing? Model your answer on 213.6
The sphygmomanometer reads 232
